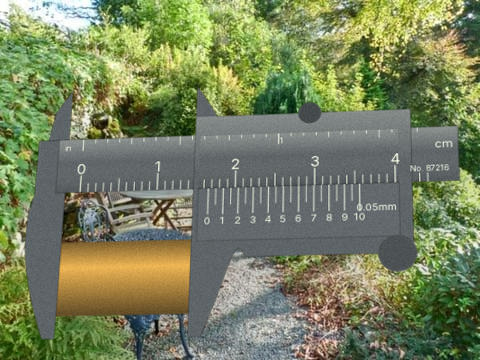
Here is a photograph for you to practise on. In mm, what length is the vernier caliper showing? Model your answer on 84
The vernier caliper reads 16.6
